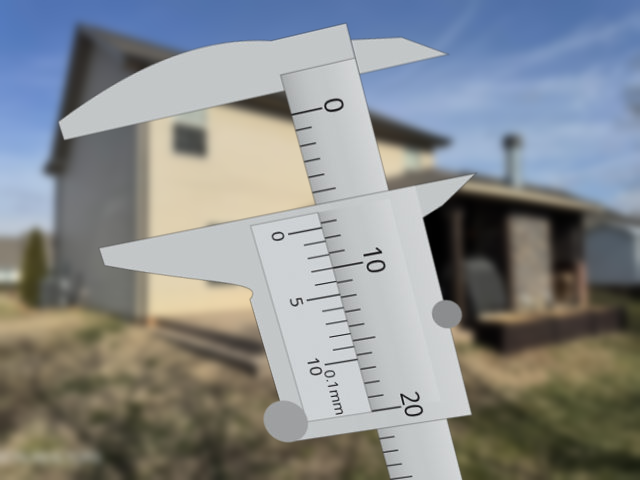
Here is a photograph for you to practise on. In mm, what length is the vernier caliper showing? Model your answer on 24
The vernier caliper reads 7.3
